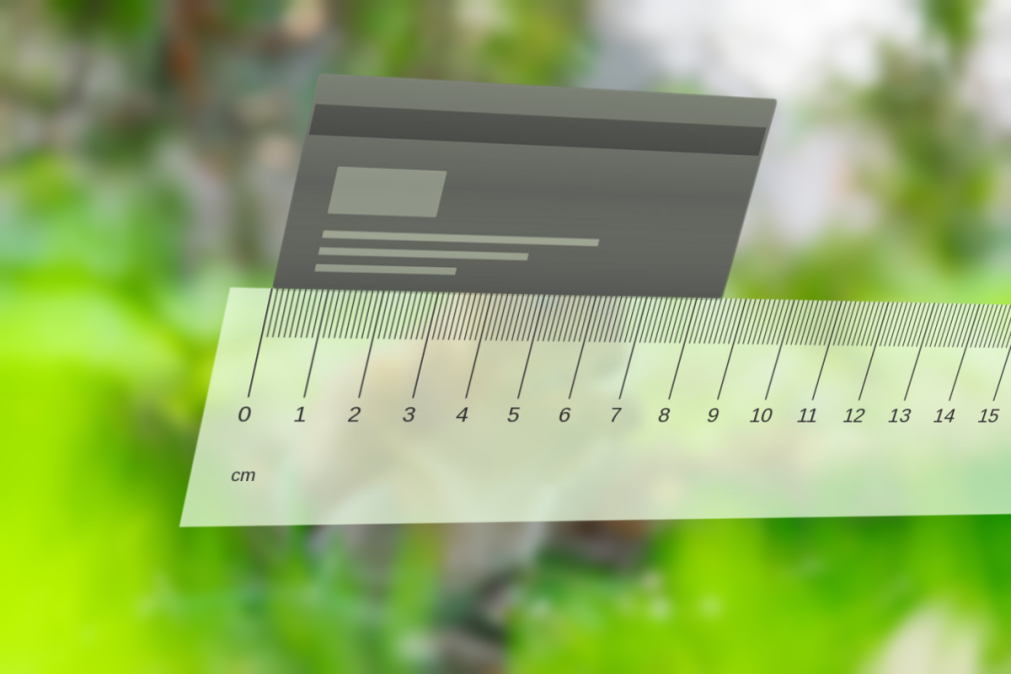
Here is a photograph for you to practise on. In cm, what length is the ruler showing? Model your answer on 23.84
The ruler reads 8.5
